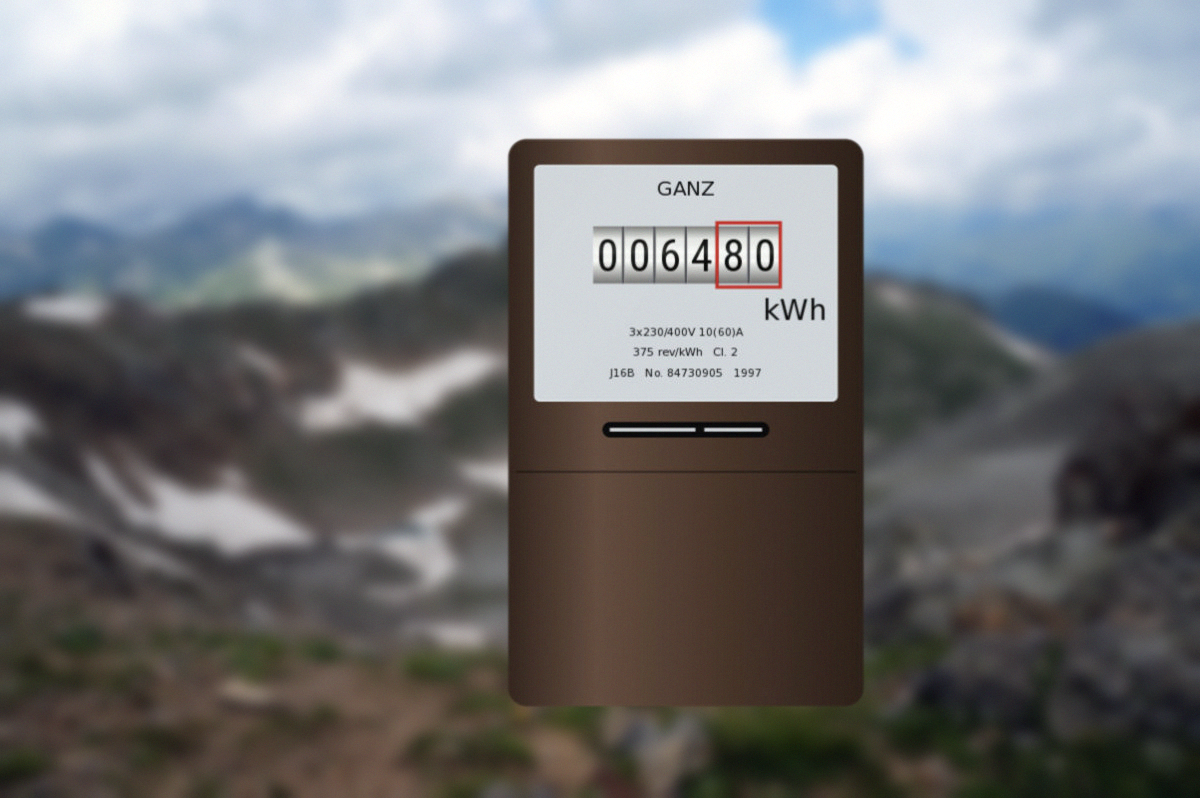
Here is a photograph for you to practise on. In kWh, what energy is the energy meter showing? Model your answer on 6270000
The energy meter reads 64.80
